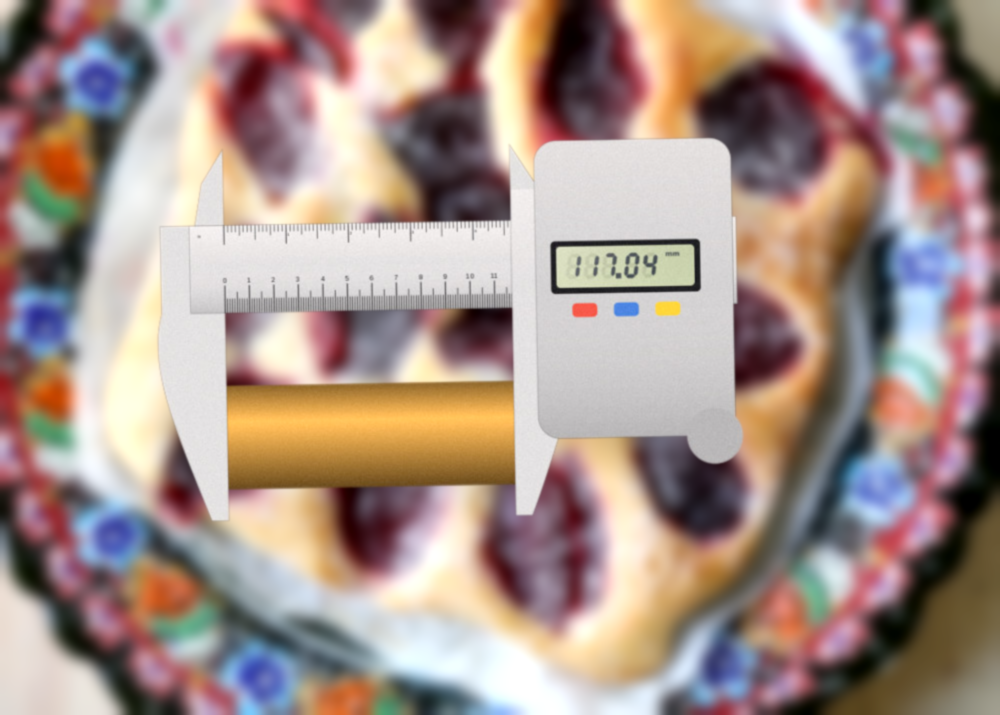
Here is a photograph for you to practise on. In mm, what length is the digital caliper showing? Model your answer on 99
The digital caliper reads 117.04
